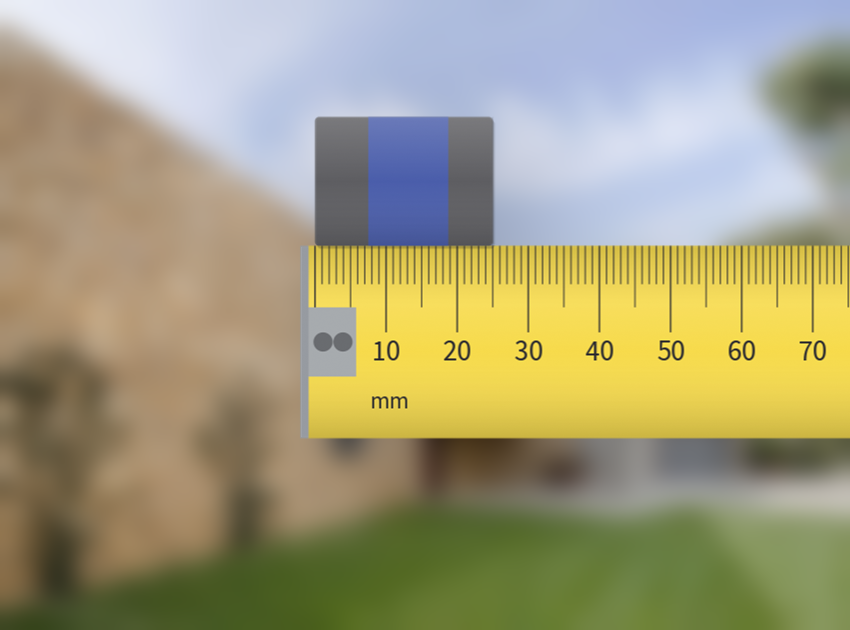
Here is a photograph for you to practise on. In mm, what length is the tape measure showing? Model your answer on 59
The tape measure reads 25
